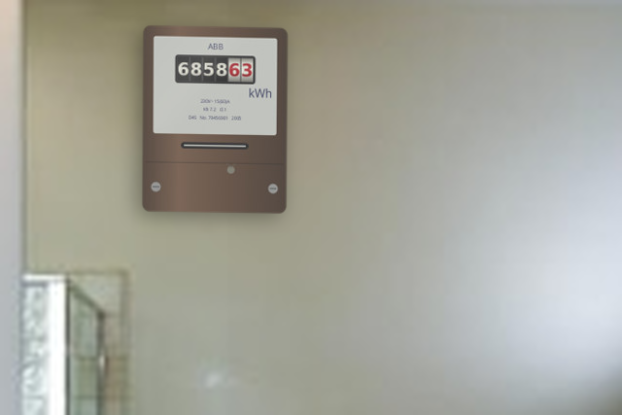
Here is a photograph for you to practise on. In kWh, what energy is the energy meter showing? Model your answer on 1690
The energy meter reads 6858.63
